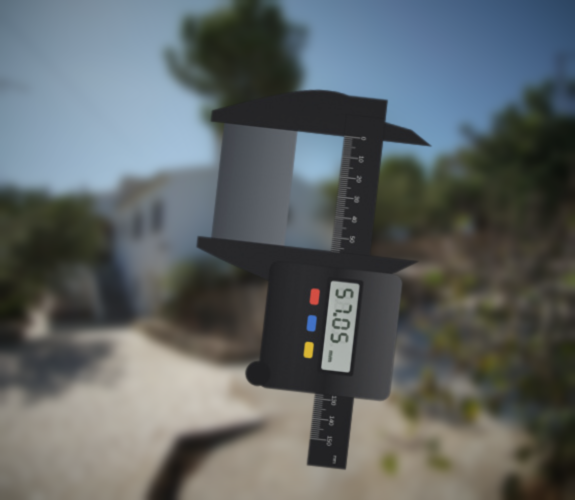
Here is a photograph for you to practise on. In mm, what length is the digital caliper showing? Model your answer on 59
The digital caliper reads 57.05
